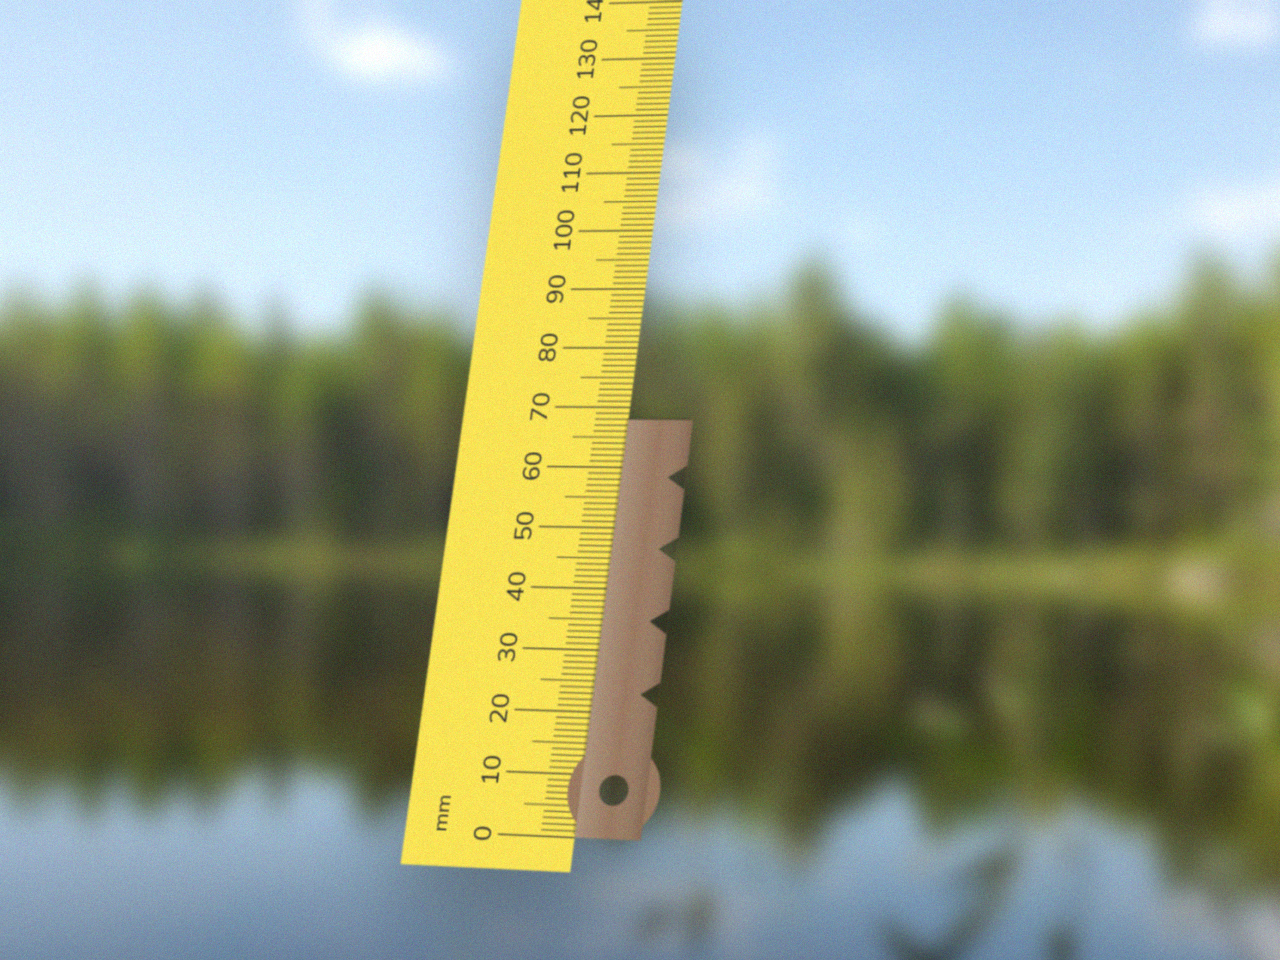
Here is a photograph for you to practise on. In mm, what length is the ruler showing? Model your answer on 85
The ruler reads 68
